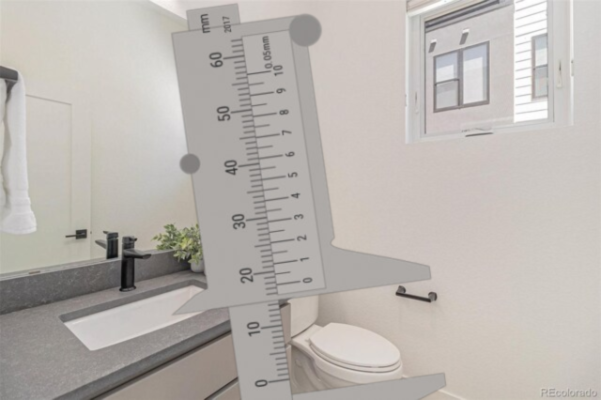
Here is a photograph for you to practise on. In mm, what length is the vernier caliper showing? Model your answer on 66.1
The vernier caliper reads 17.5
